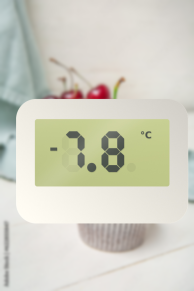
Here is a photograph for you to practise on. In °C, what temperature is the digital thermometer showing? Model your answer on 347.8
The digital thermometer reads -7.8
